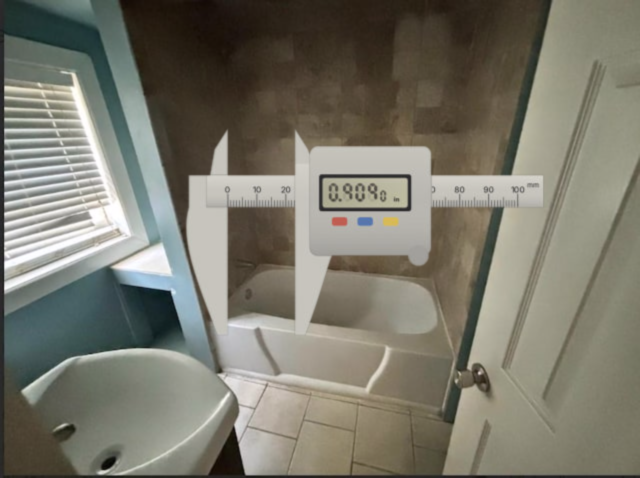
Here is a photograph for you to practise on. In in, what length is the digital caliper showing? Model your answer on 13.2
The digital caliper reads 0.9090
